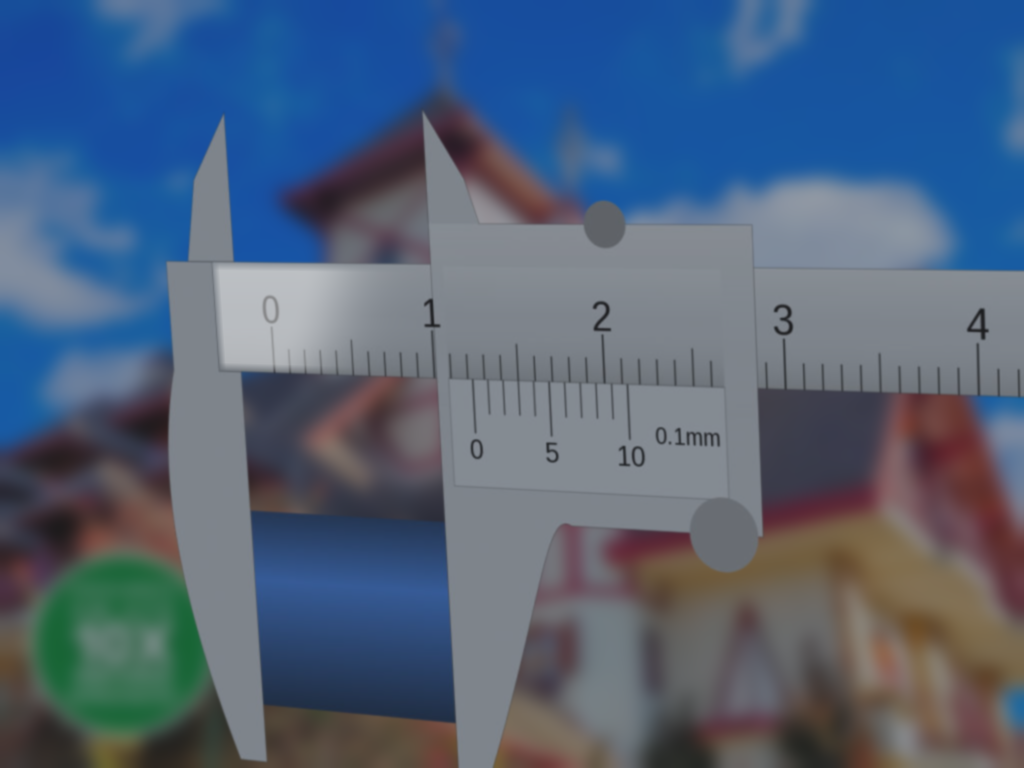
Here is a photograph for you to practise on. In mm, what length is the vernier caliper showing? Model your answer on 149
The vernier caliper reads 12.3
